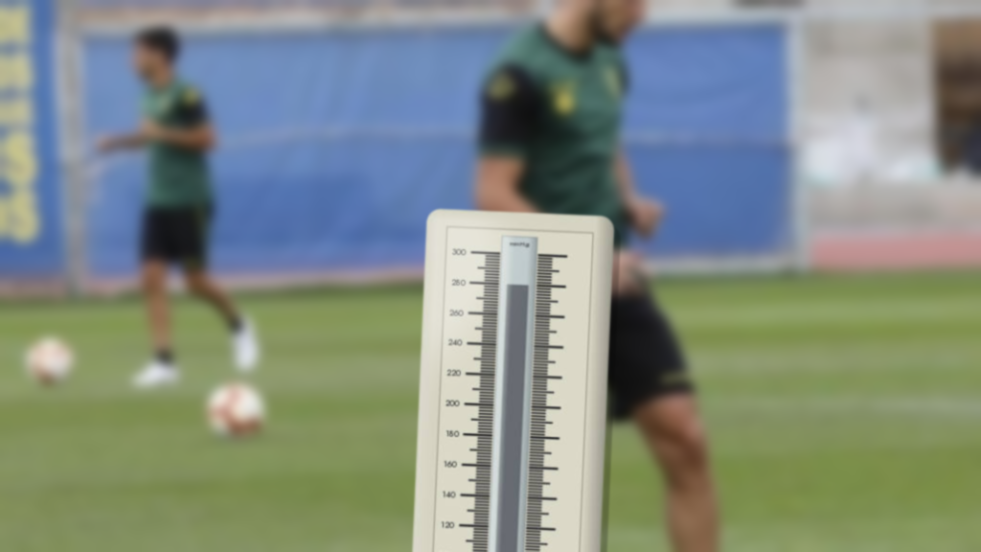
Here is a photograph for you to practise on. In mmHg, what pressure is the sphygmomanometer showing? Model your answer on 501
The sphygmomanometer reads 280
